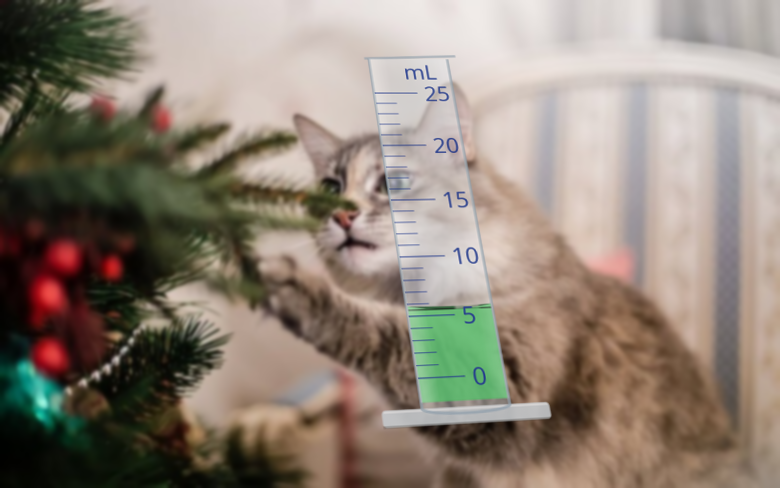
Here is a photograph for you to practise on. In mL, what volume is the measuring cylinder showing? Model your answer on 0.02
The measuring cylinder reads 5.5
